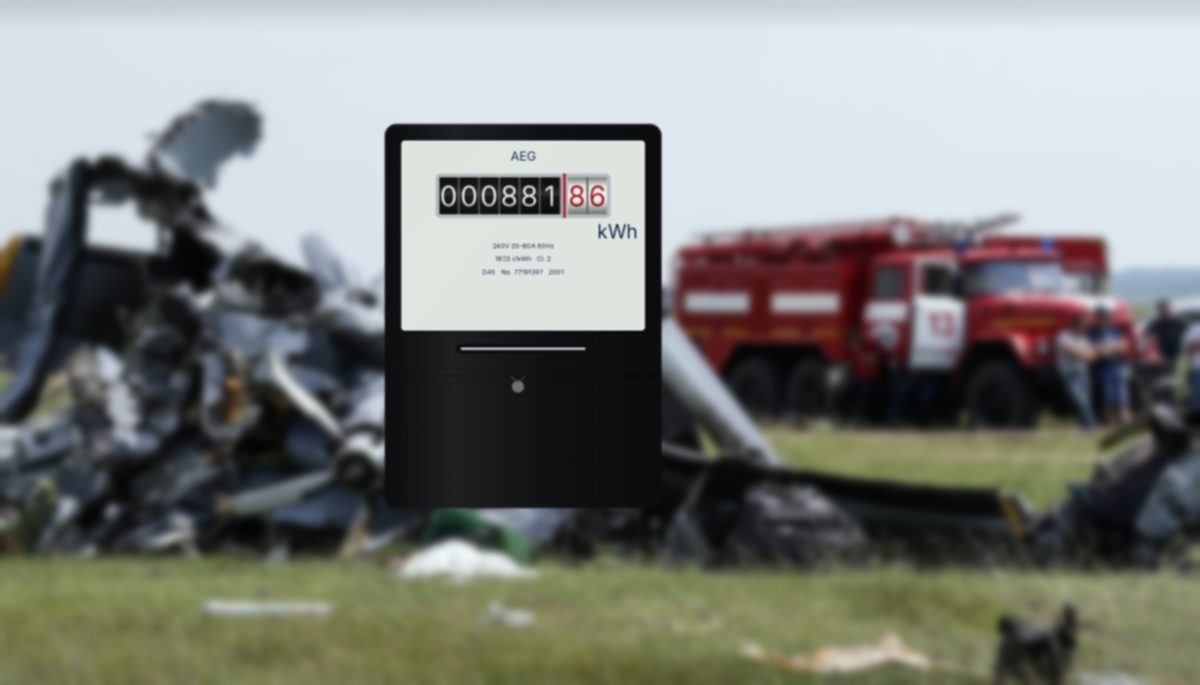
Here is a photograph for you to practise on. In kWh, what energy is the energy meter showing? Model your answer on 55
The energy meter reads 881.86
